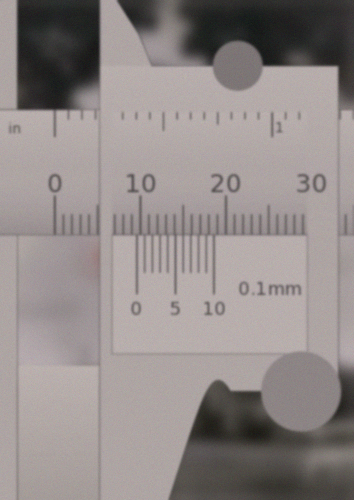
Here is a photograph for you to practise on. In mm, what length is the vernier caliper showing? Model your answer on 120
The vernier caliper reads 9.6
